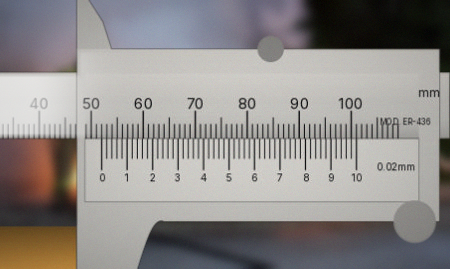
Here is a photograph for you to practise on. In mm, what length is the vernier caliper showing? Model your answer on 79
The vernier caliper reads 52.0
